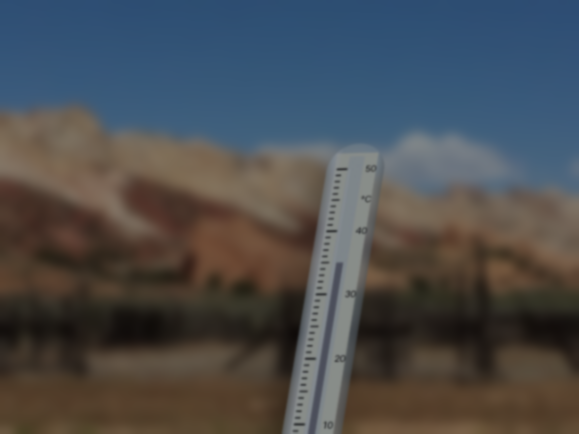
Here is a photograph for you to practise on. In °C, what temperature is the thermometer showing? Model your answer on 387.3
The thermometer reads 35
